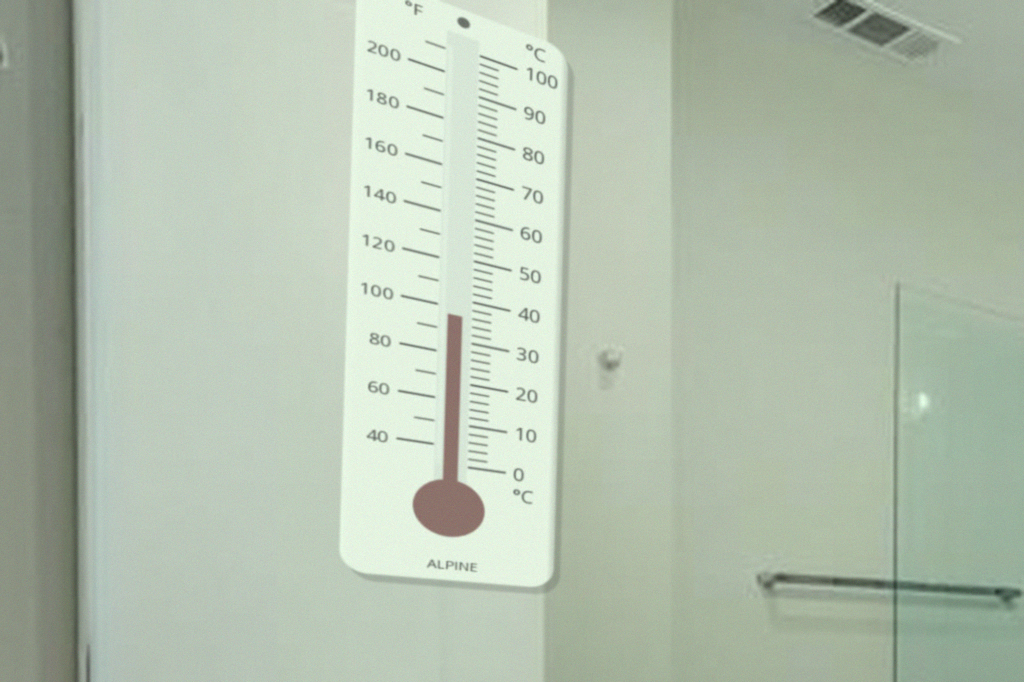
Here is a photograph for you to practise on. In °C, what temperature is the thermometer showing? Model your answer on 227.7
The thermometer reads 36
